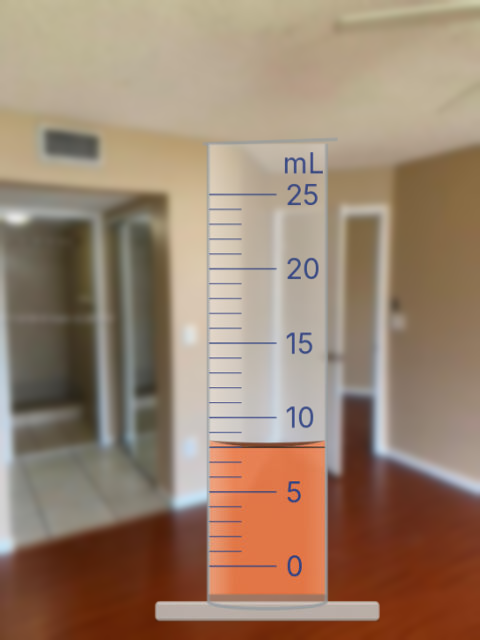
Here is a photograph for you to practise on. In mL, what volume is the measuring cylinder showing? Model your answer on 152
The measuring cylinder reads 8
